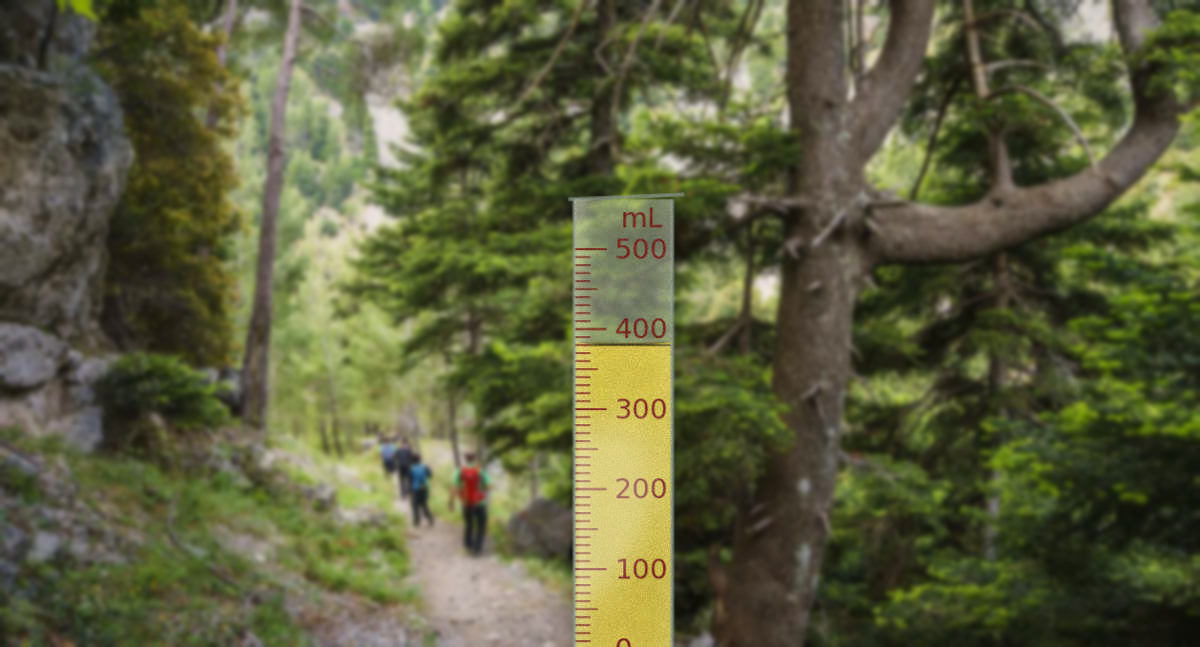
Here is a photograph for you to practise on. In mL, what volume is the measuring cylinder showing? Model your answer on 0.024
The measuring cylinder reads 380
